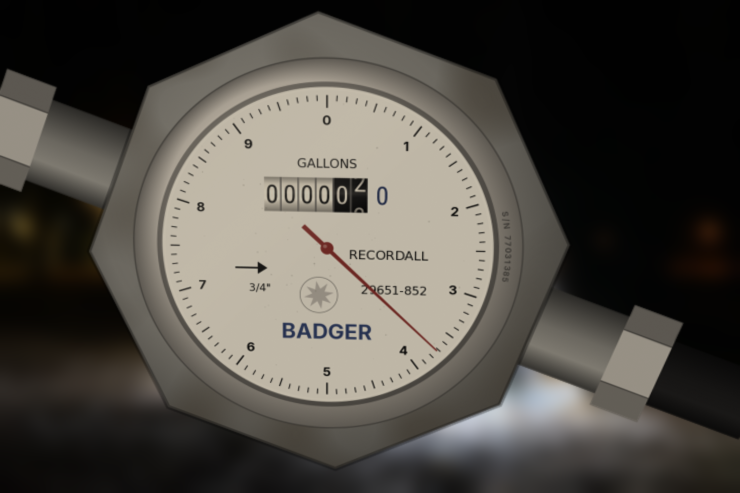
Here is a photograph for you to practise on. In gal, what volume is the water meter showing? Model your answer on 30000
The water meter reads 23.7
